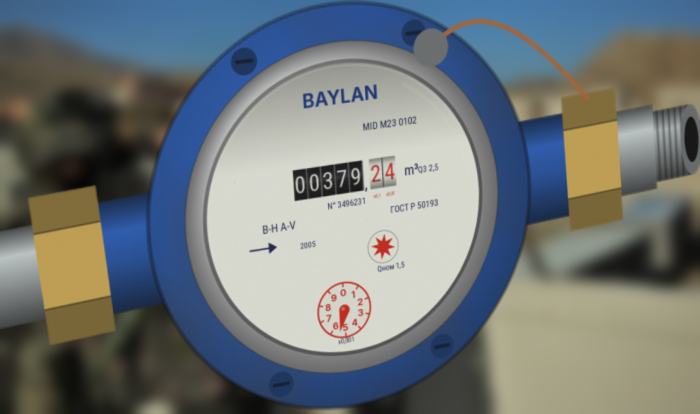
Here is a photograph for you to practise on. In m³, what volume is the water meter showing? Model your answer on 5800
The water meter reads 379.245
